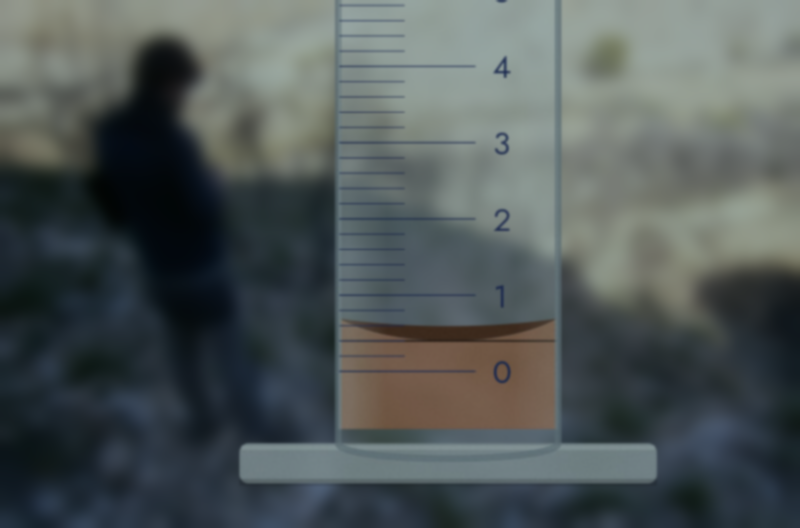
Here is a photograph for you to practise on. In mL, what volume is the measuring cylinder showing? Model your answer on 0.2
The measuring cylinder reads 0.4
